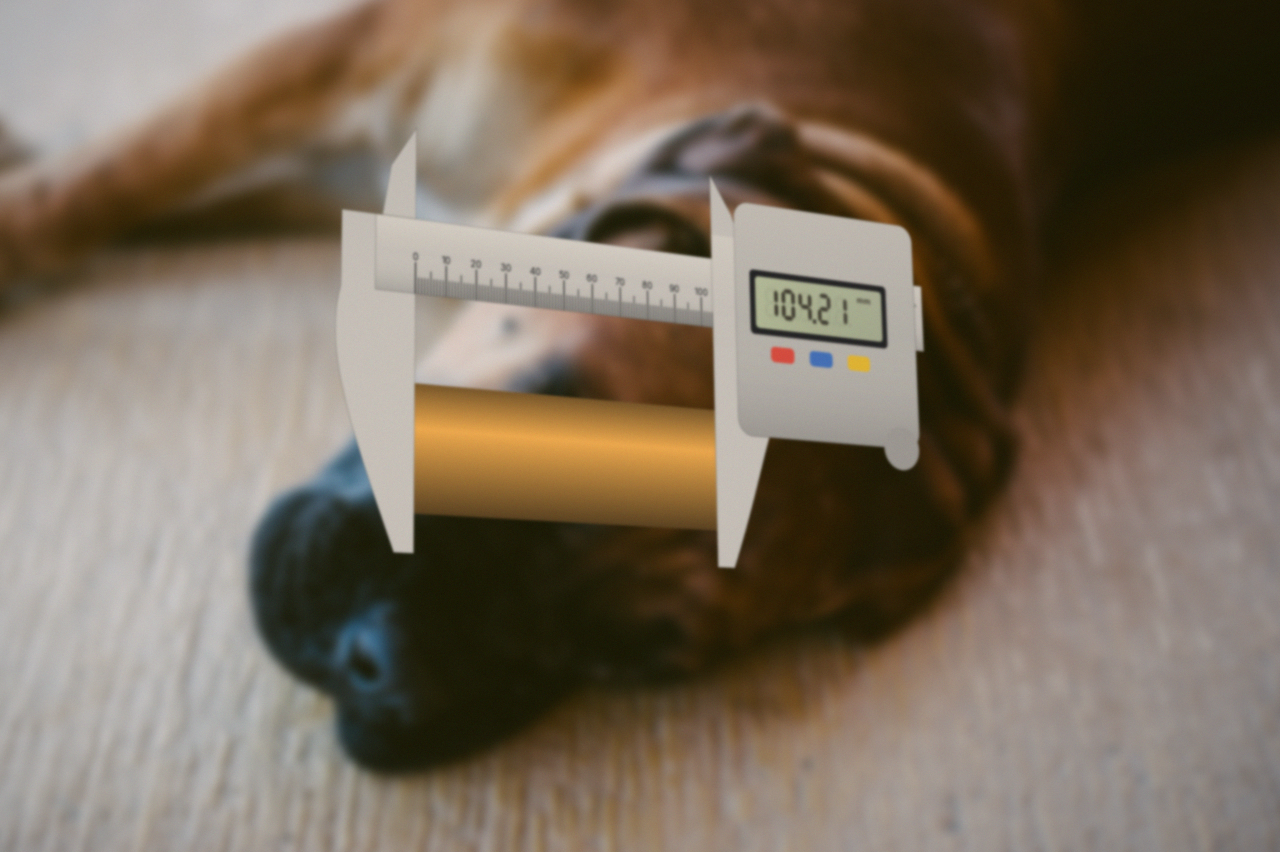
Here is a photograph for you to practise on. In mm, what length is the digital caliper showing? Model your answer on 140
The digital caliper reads 104.21
